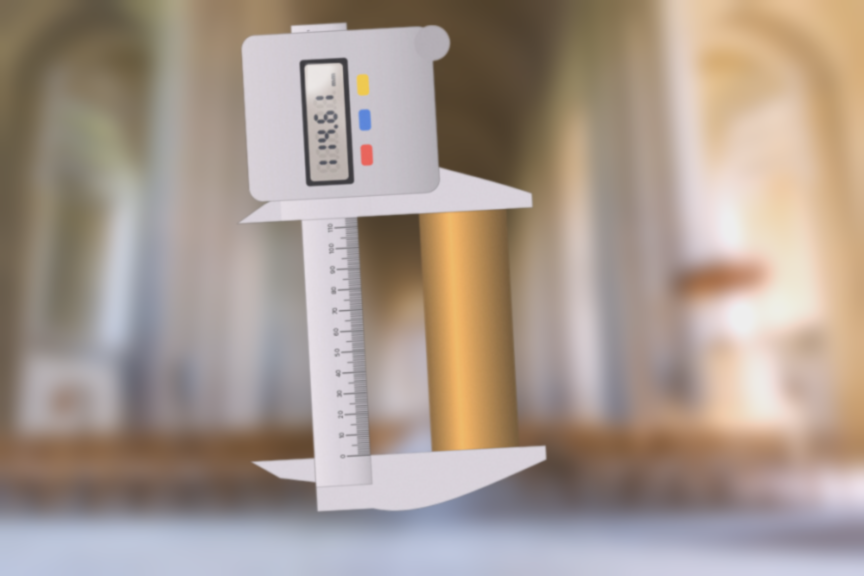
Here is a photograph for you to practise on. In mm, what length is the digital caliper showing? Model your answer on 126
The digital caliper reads 114.61
